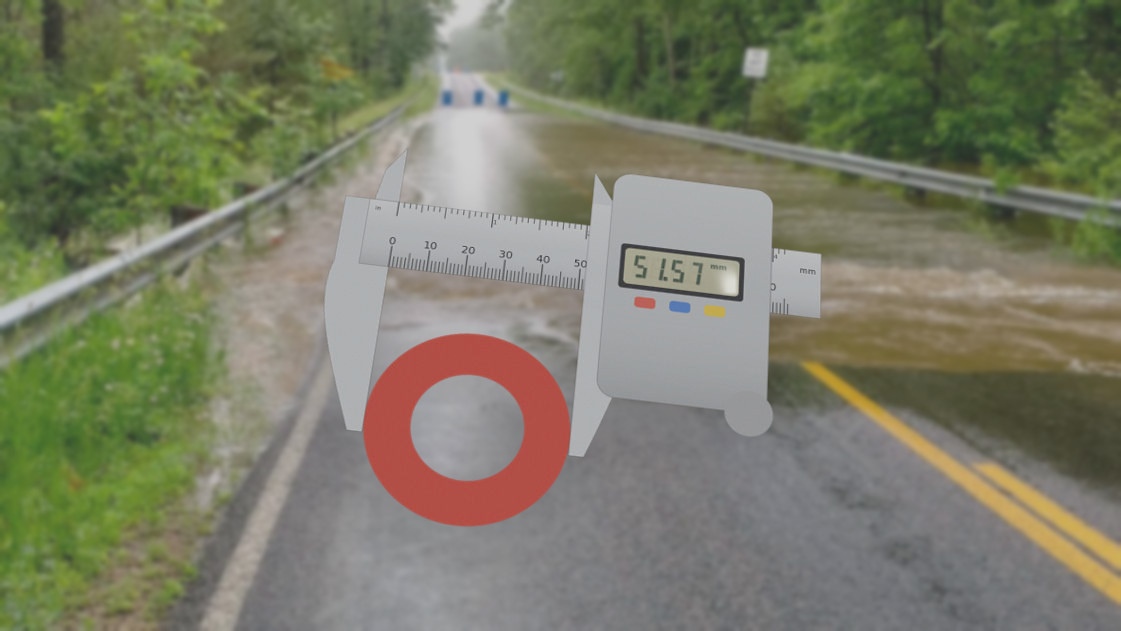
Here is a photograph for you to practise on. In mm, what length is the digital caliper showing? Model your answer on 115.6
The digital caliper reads 51.57
